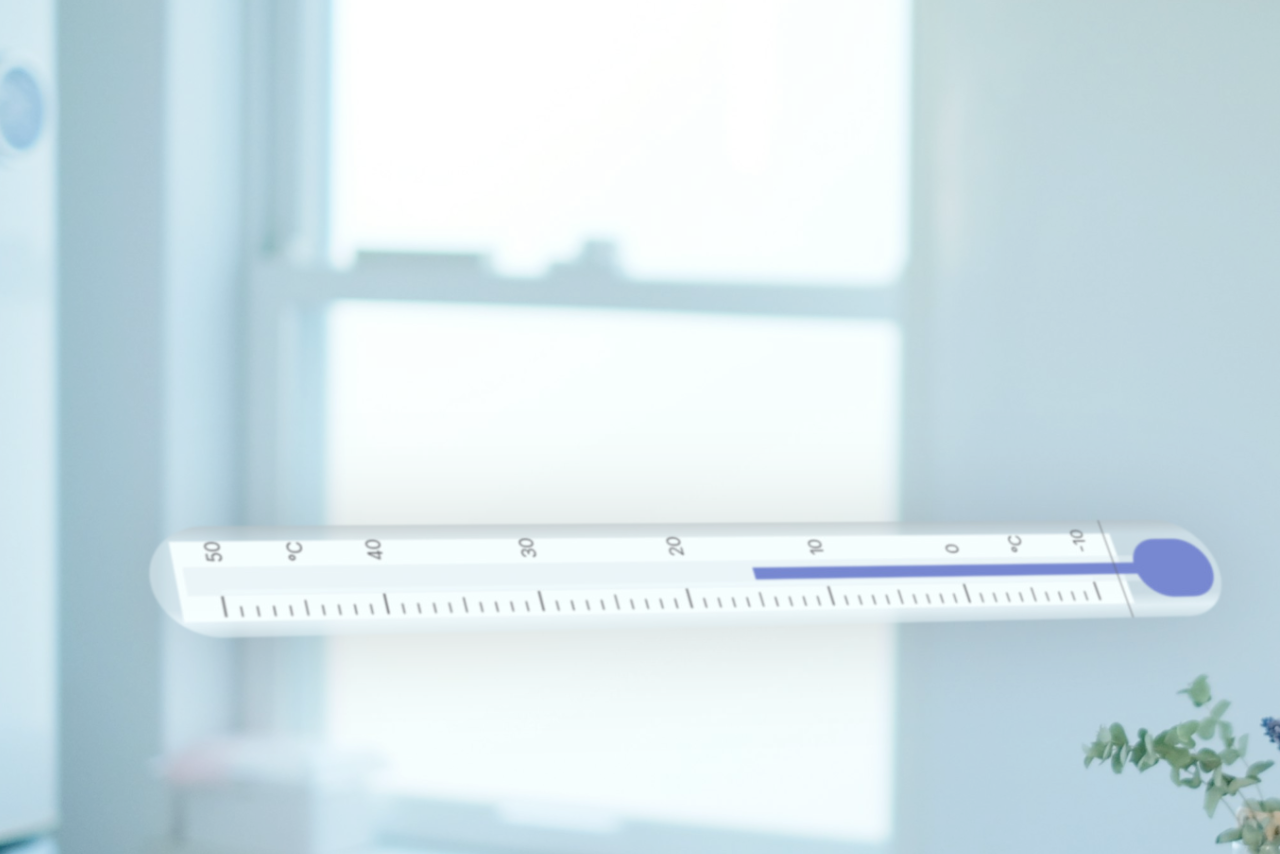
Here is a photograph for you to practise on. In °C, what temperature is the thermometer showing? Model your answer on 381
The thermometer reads 15
